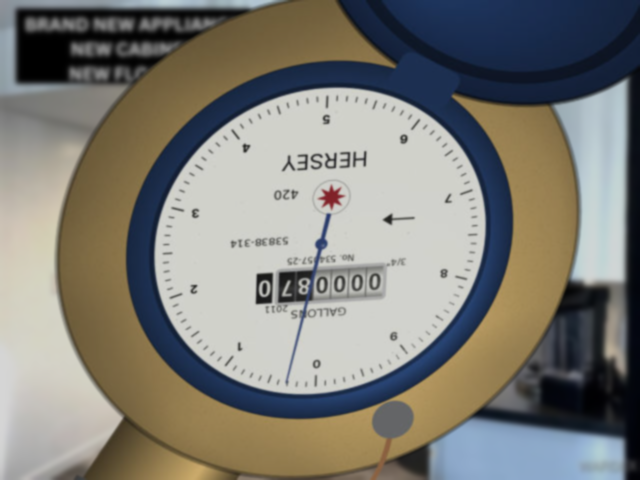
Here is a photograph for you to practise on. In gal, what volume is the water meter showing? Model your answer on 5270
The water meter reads 870.3
